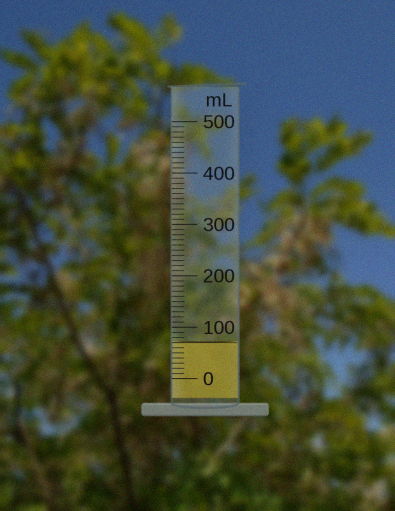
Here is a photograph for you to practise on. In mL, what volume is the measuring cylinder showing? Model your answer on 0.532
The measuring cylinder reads 70
